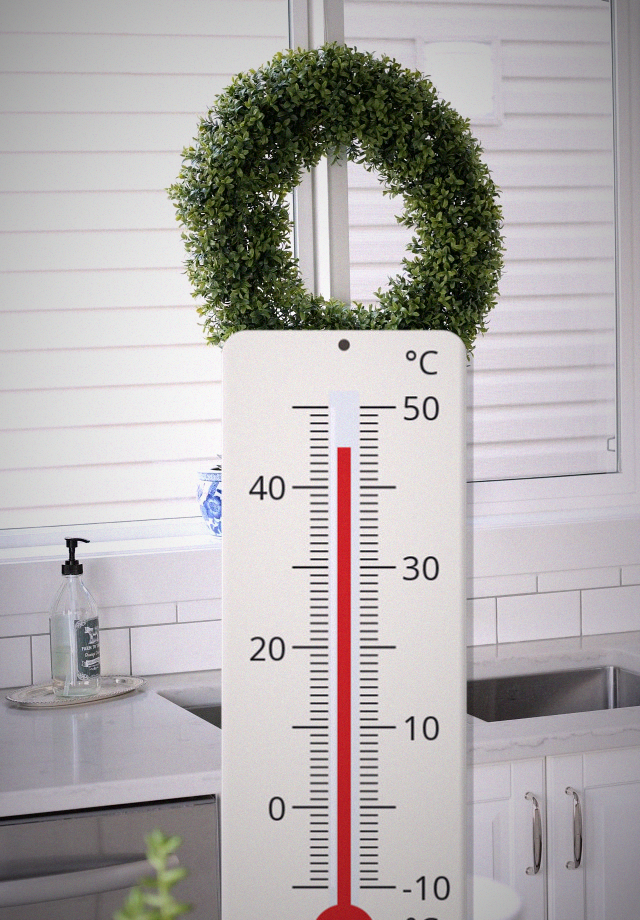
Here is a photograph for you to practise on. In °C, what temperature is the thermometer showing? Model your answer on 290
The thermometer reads 45
